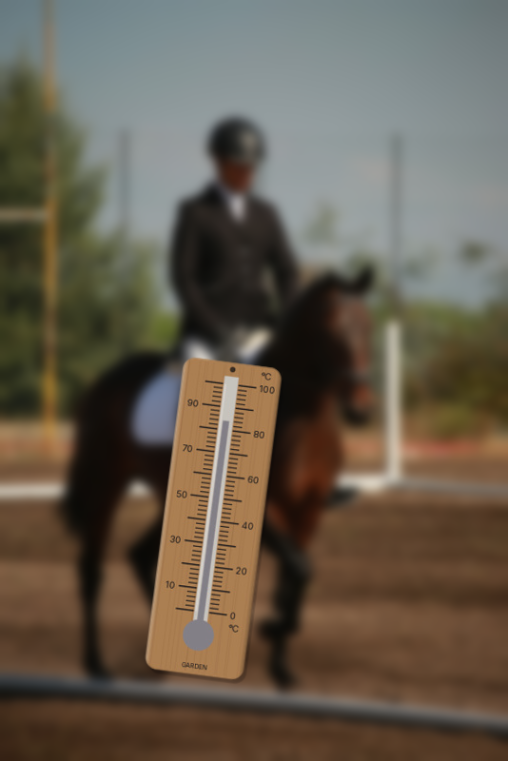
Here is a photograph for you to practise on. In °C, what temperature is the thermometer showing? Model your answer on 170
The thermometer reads 84
